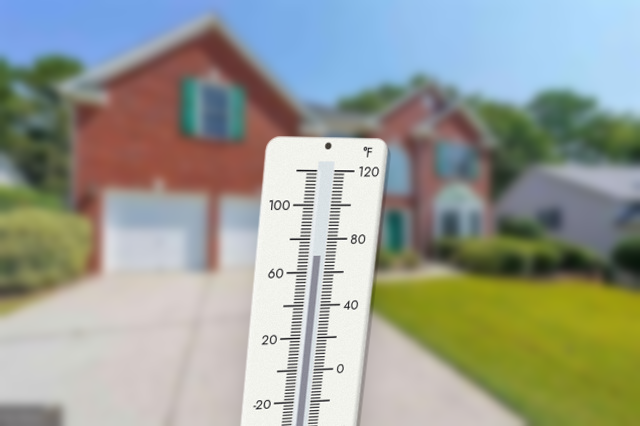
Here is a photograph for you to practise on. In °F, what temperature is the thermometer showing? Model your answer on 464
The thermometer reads 70
